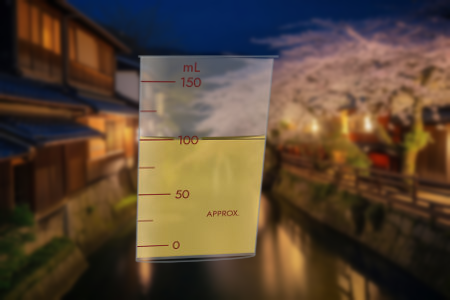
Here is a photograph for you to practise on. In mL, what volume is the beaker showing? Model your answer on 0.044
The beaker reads 100
